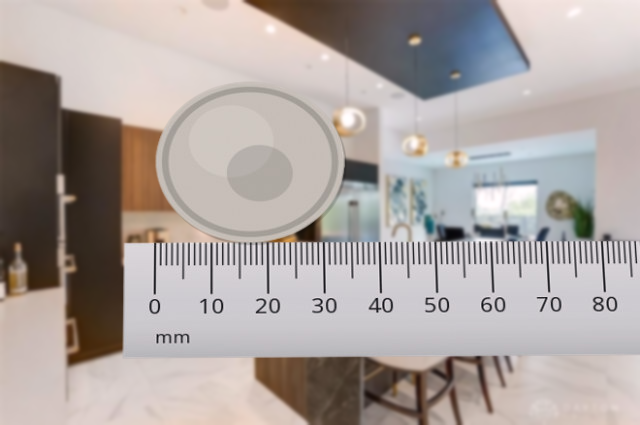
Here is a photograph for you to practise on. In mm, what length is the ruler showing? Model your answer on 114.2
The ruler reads 34
